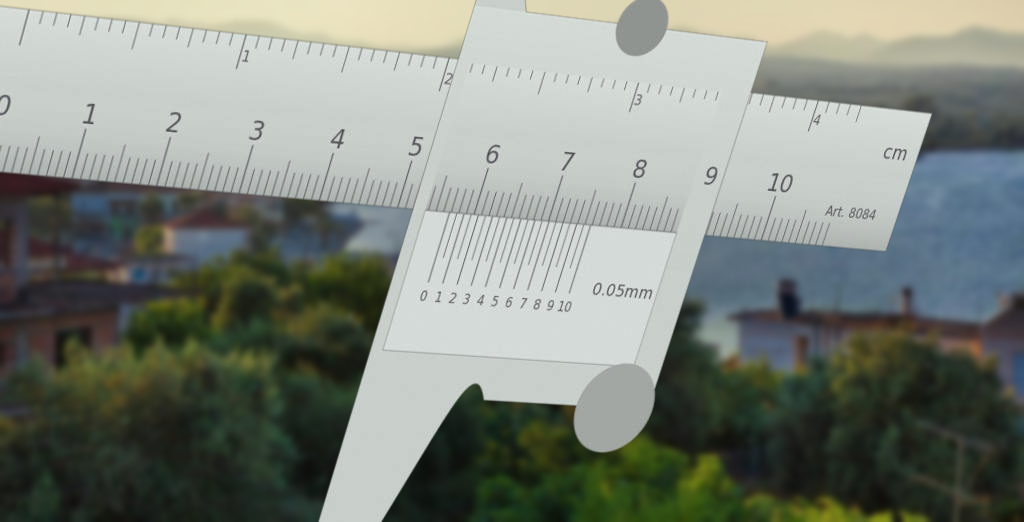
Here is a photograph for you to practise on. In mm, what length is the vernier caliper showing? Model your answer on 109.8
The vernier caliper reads 56.8
